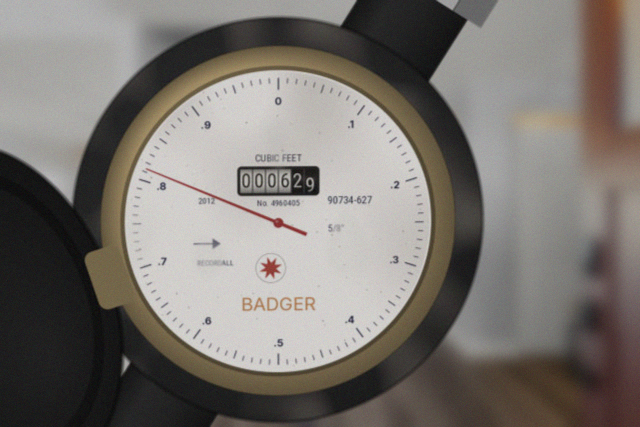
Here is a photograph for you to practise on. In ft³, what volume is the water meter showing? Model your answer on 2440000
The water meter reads 628.81
